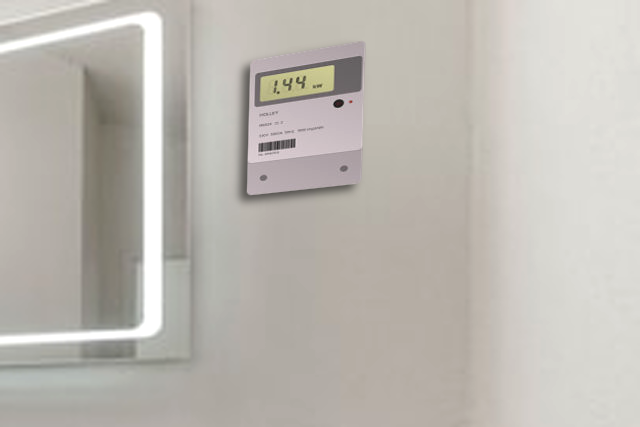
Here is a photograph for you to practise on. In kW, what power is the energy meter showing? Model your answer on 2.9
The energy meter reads 1.44
